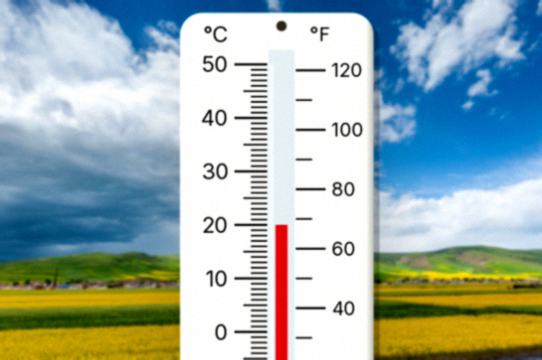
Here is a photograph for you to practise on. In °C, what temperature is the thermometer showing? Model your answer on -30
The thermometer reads 20
